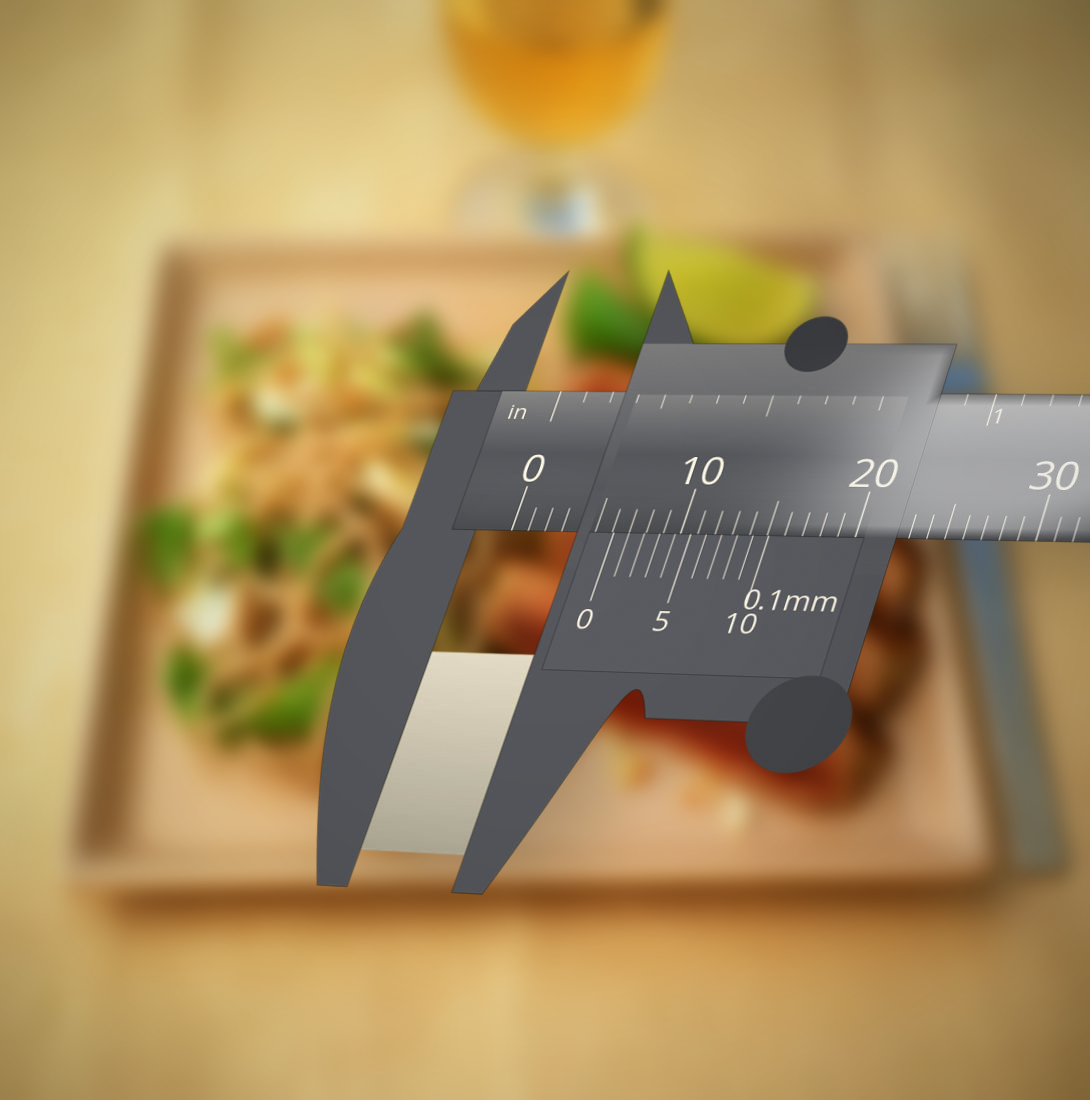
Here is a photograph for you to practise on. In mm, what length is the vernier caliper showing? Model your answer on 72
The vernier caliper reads 6.1
